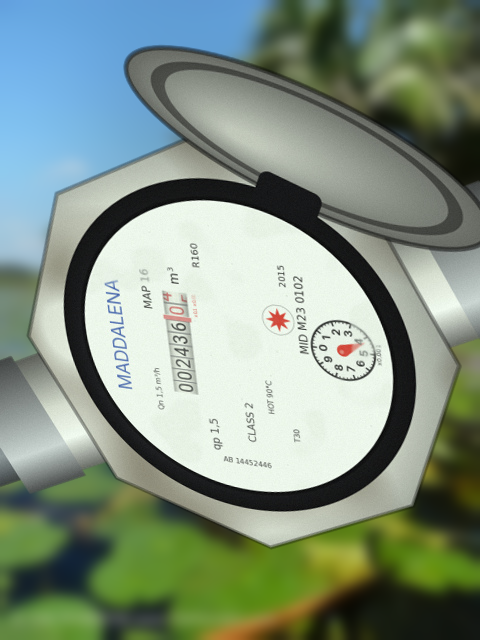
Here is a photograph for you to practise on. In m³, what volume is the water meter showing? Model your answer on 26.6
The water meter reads 2436.044
